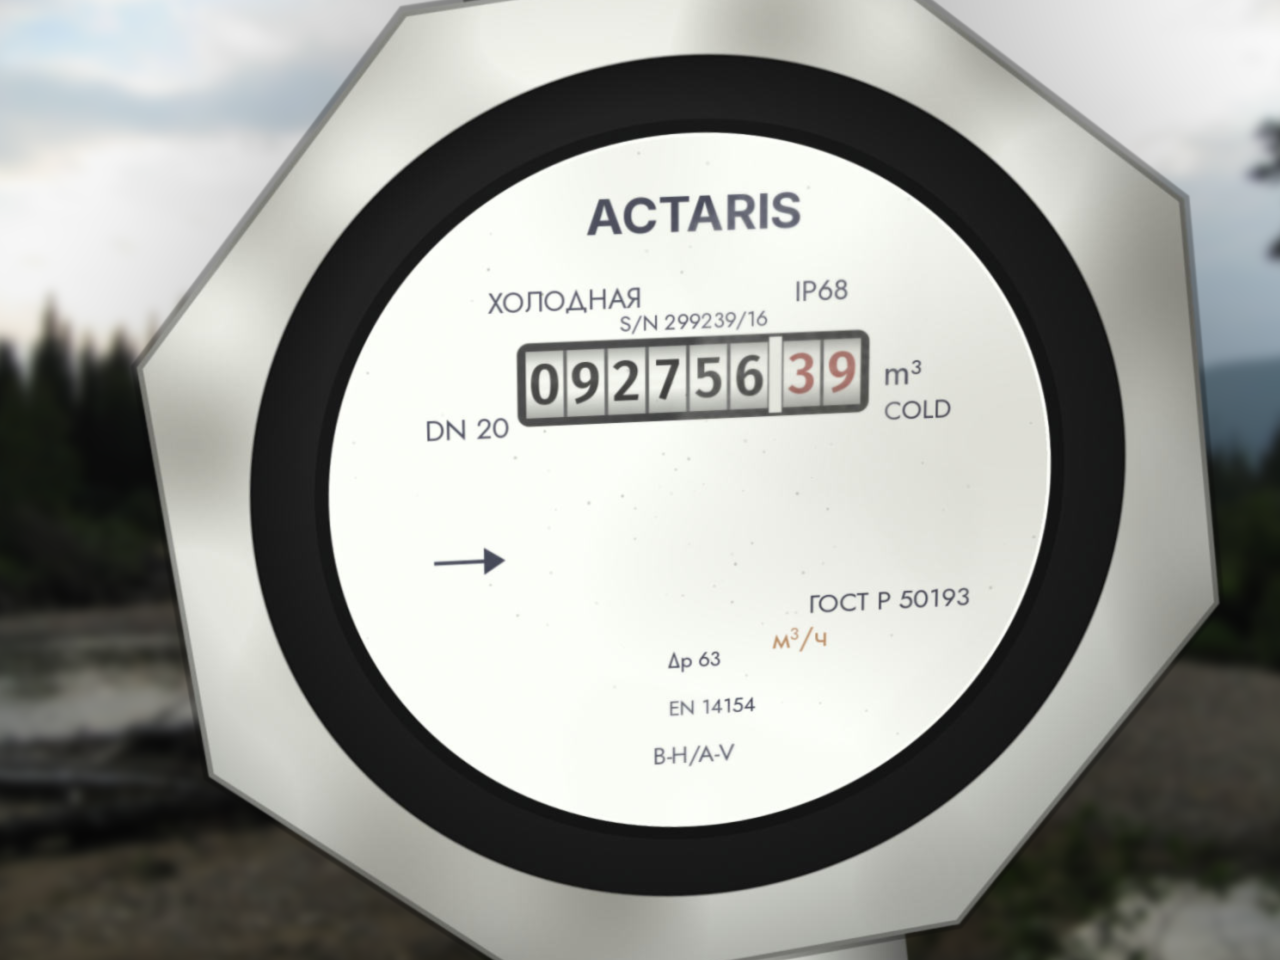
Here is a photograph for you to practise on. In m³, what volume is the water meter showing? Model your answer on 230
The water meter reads 92756.39
